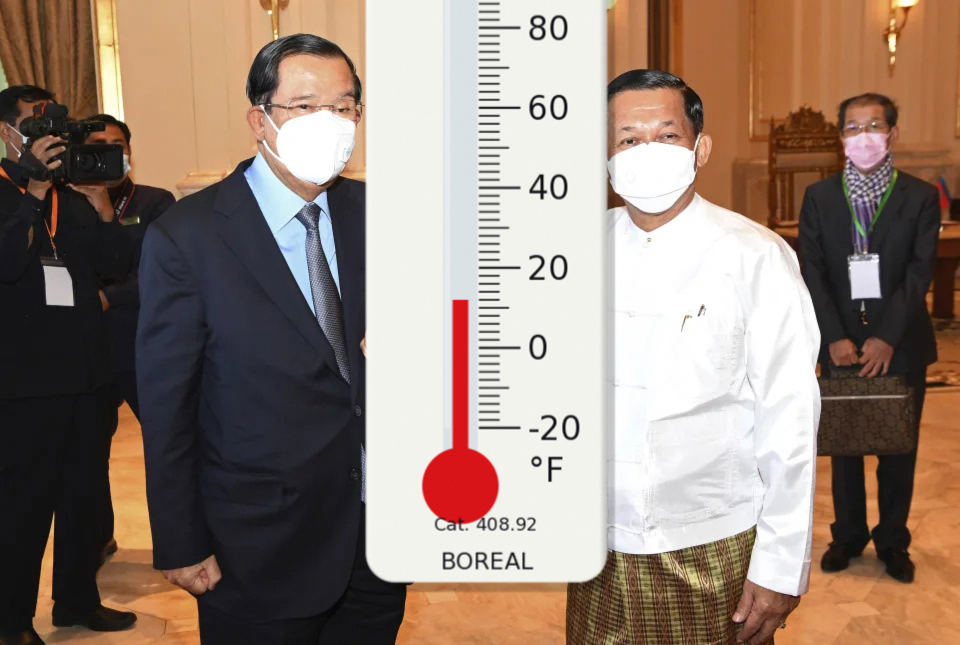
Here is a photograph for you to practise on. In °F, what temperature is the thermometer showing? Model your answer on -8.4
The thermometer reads 12
